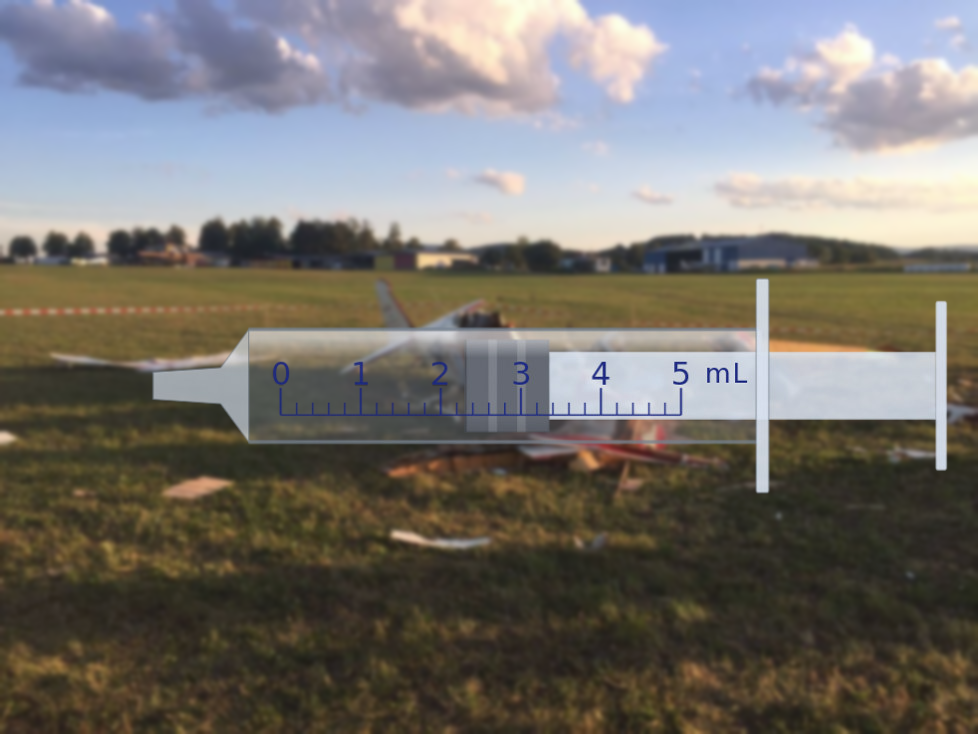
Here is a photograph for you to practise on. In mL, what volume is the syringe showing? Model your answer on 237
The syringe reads 2.3
